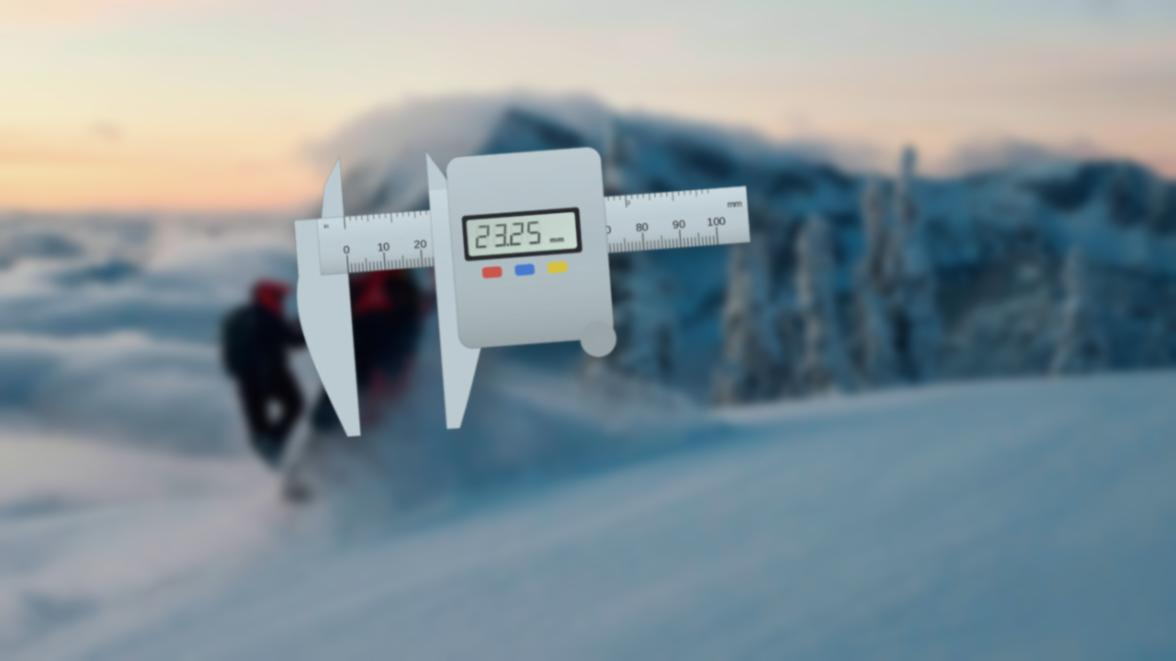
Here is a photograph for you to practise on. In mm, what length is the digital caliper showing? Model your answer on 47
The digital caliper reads 23.25
